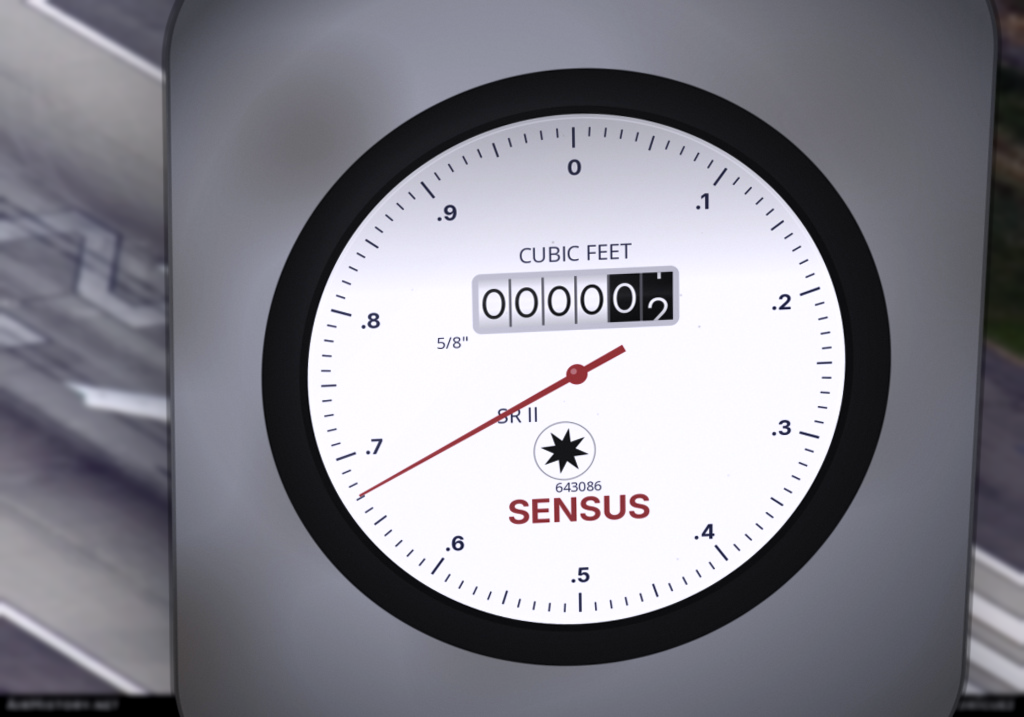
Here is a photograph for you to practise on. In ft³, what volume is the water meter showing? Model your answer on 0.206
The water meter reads 1.67
